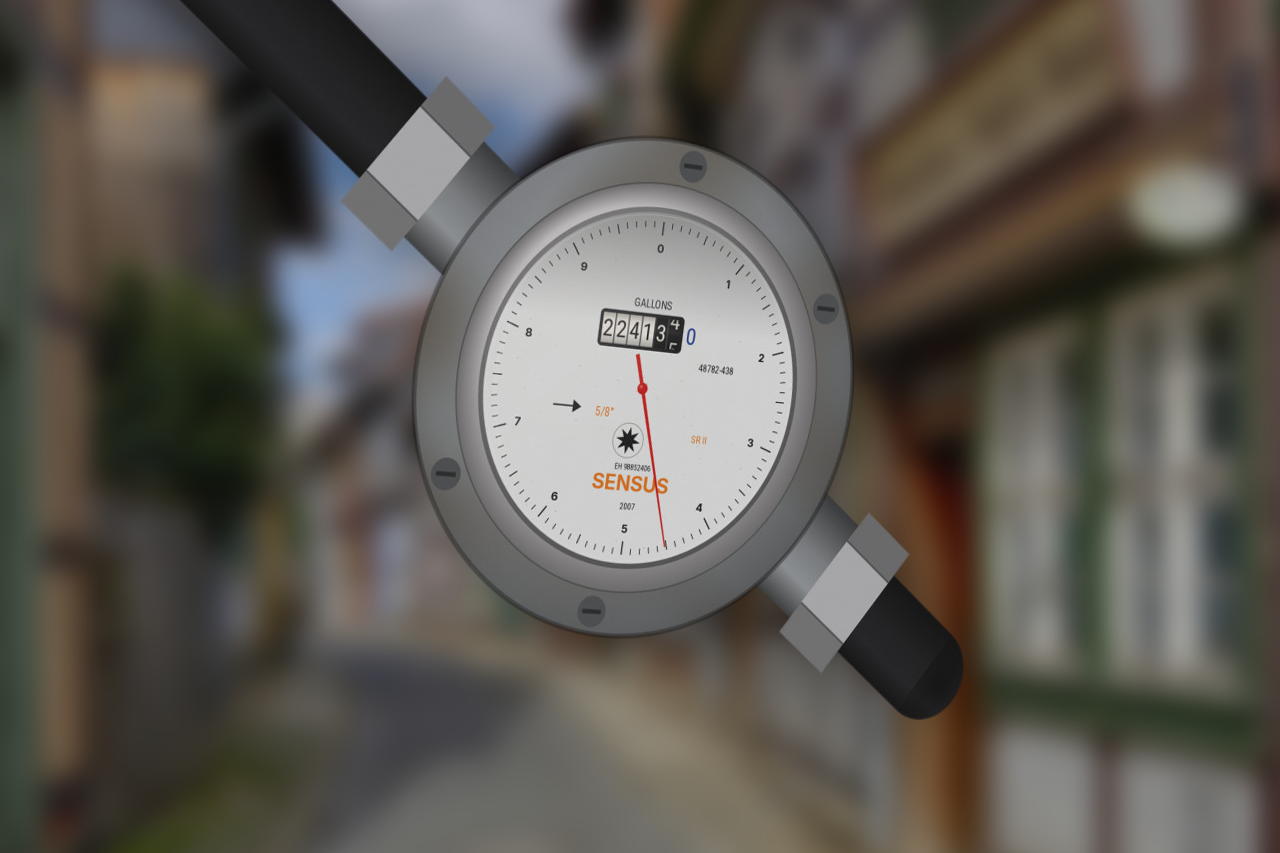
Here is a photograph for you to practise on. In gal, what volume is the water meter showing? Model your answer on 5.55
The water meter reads 2241344.5
